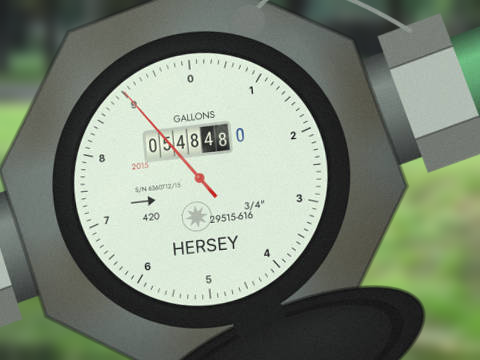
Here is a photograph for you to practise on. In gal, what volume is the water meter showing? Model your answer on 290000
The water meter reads 548479.0
